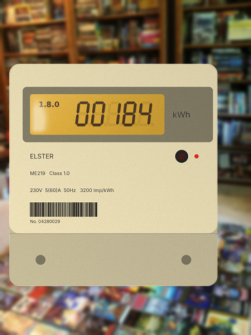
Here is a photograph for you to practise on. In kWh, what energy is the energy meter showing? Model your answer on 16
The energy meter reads 184
